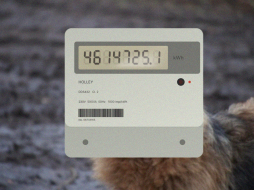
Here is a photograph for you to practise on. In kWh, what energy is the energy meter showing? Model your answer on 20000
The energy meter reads 4614725.1
